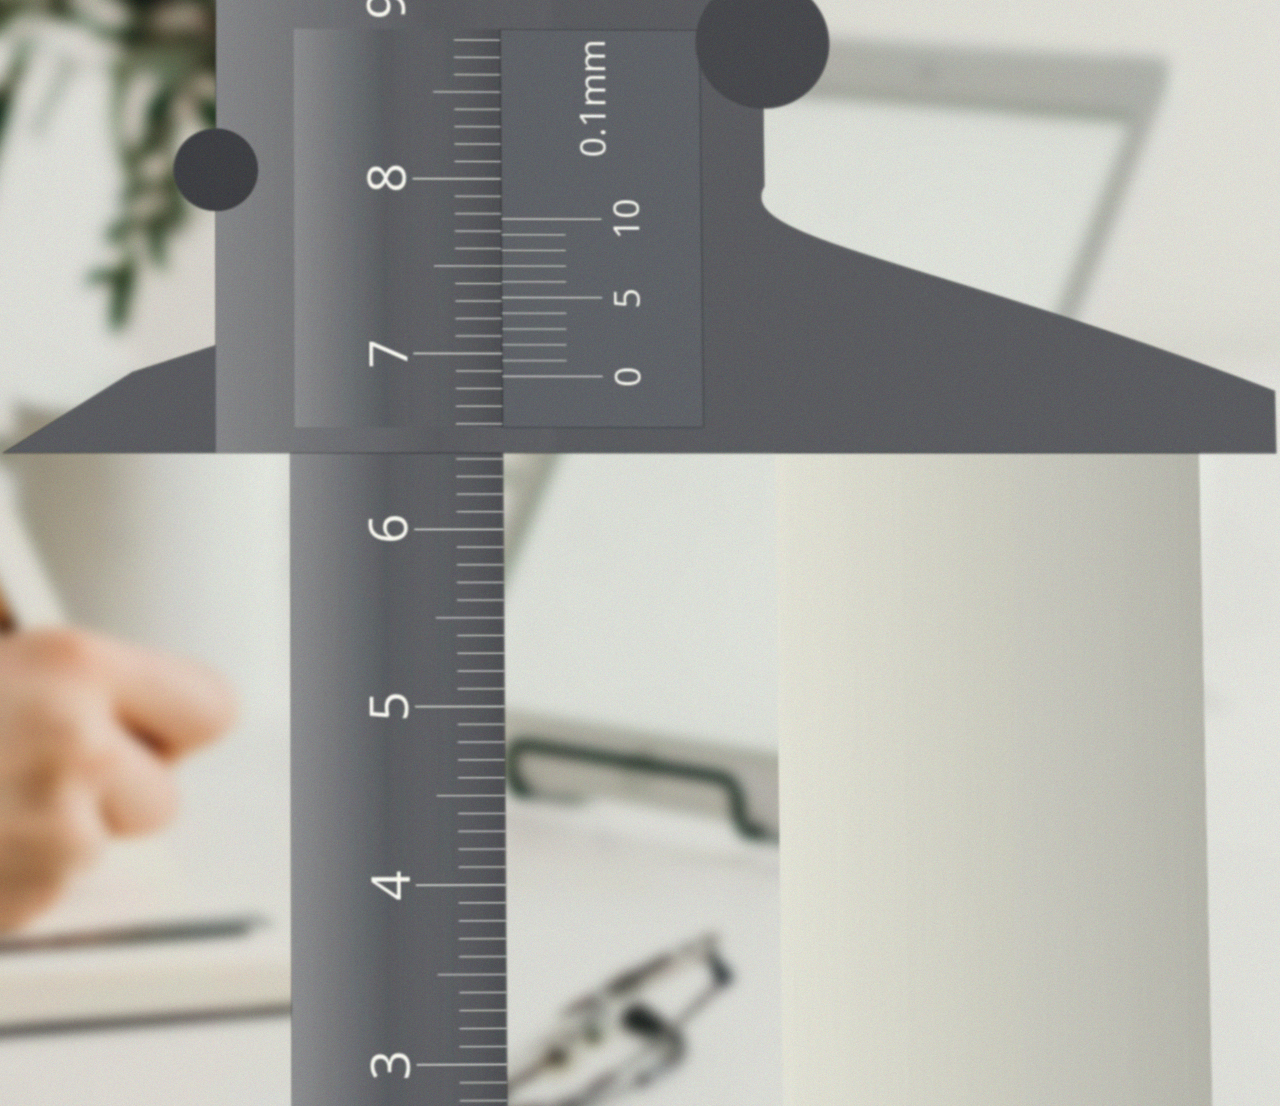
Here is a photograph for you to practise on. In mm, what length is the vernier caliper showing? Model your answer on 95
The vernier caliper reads 68.7
